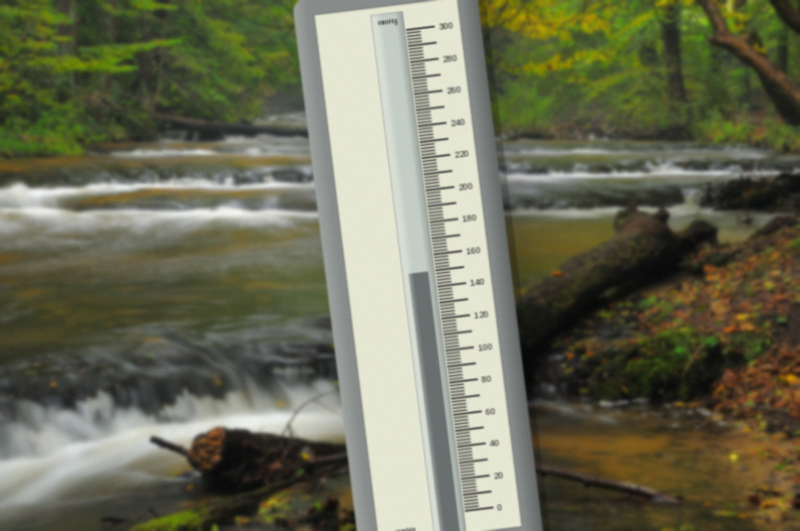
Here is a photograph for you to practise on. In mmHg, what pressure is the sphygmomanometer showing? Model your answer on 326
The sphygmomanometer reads 150
